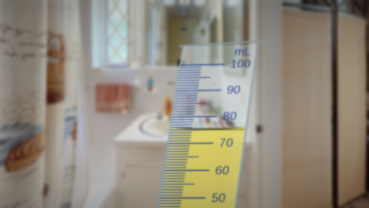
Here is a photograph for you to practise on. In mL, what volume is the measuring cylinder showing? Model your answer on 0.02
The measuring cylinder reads 75
